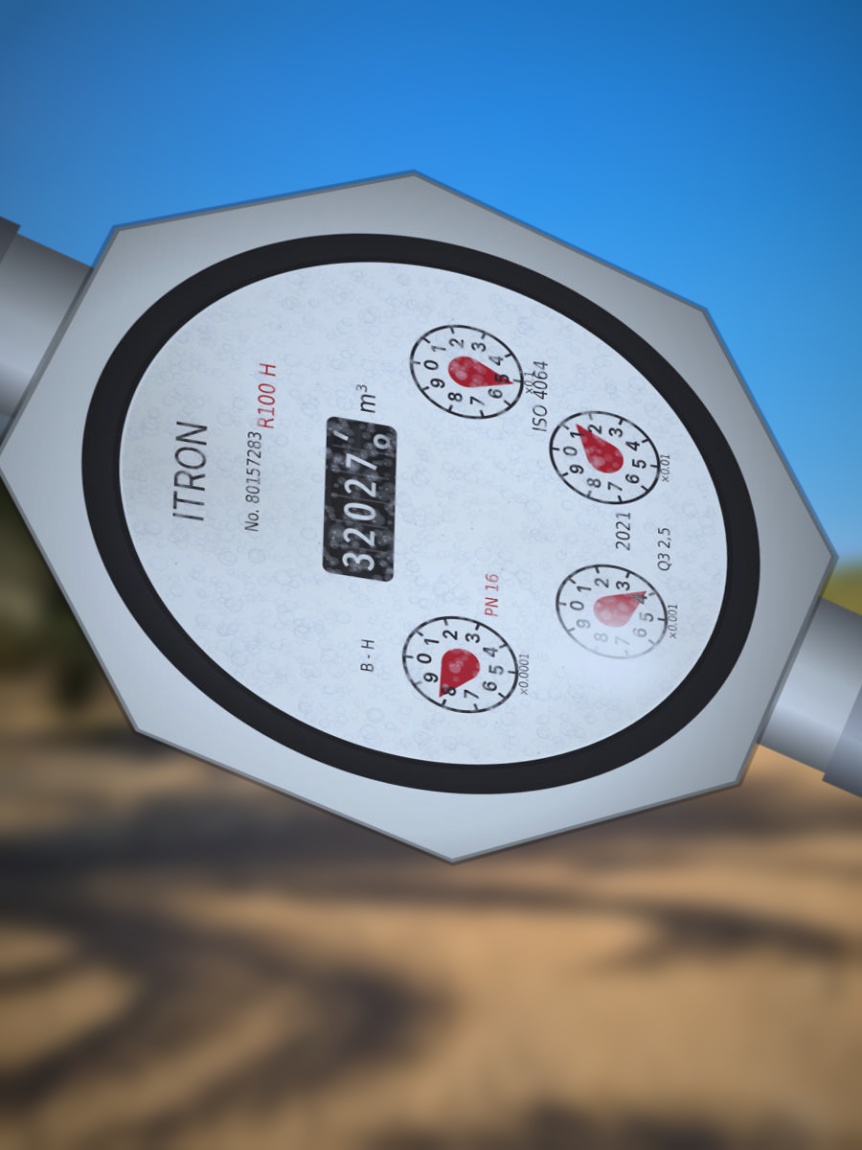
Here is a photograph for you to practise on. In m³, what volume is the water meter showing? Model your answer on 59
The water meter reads 320277.5138
